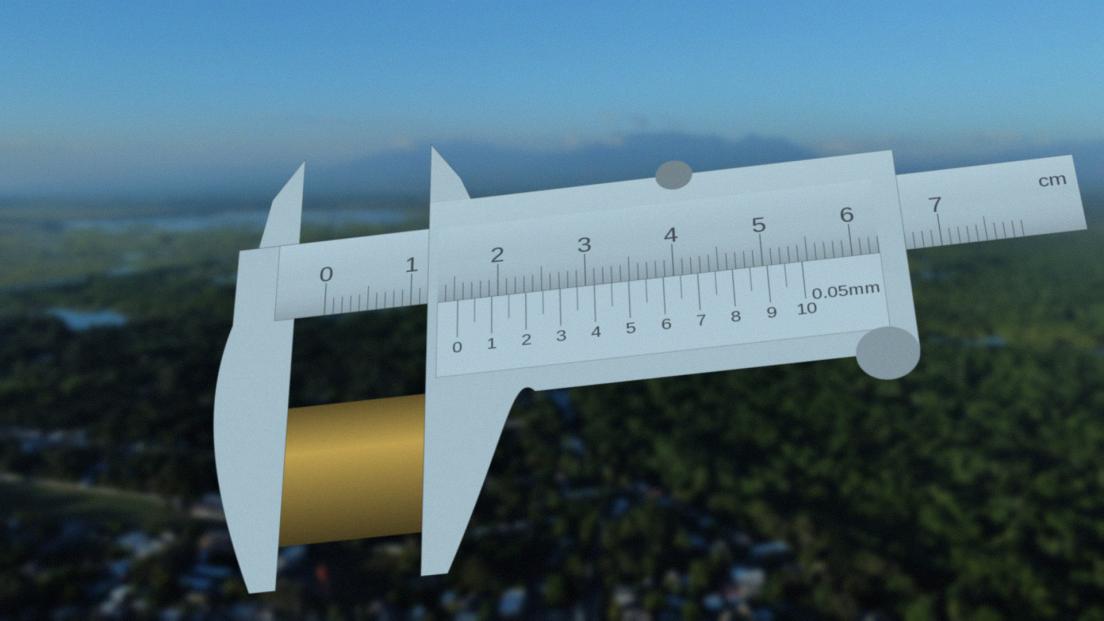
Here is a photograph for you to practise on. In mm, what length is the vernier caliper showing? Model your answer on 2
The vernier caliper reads 15.4
